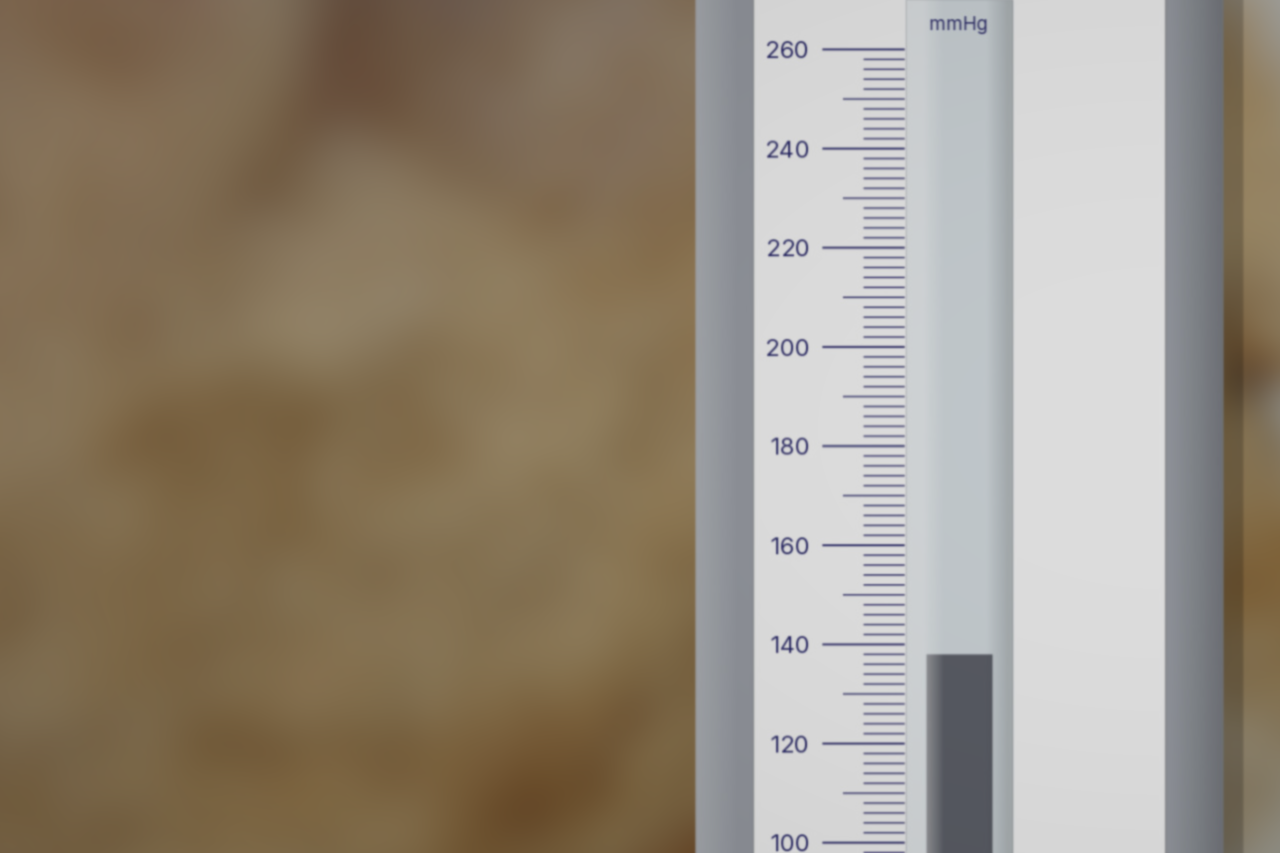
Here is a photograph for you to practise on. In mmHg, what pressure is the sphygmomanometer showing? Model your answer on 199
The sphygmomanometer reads 138
